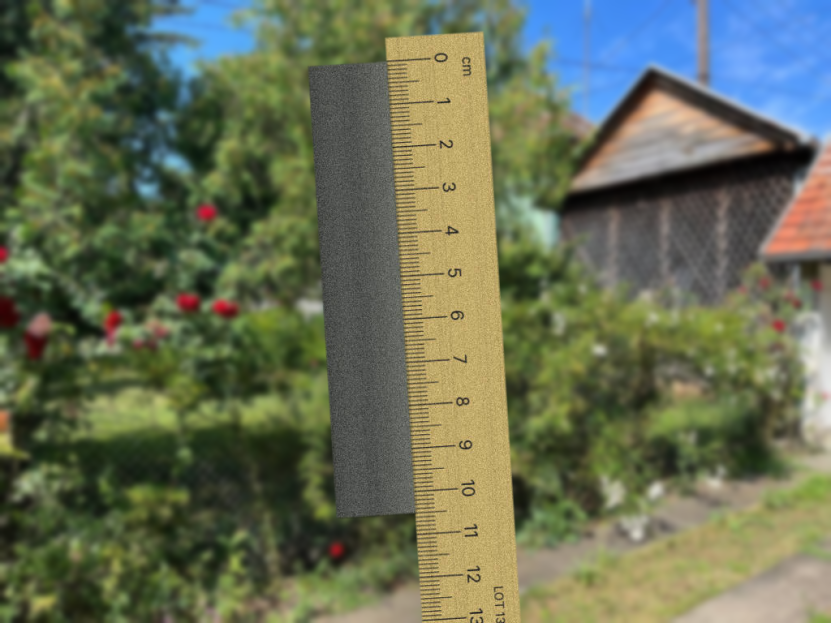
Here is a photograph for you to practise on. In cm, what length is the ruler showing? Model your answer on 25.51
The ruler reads 10.5
